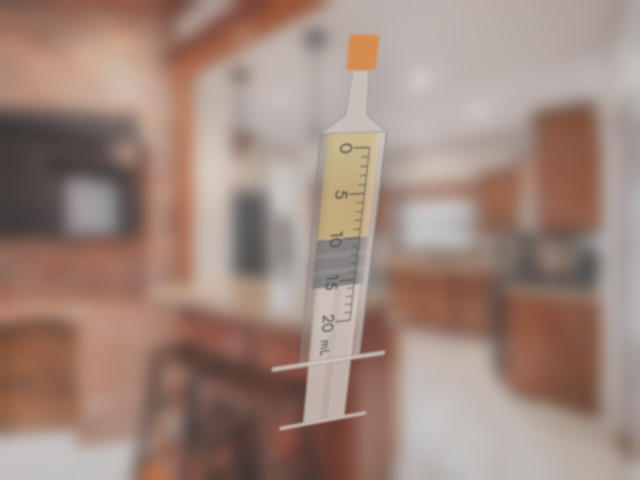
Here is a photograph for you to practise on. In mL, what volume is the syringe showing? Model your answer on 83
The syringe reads 10
